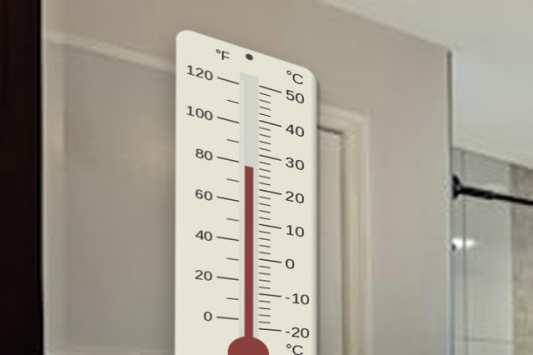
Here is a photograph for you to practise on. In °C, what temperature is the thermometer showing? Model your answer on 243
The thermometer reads 26
